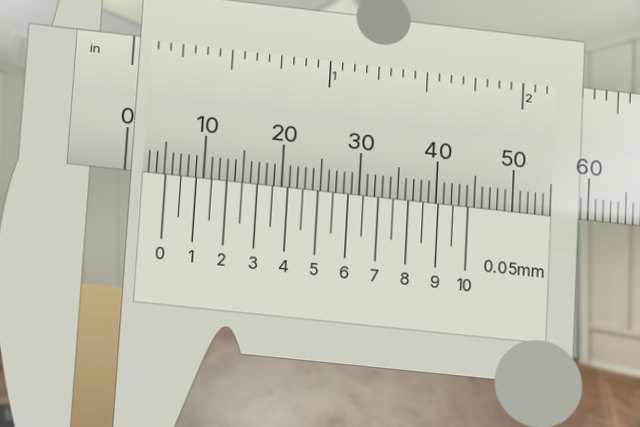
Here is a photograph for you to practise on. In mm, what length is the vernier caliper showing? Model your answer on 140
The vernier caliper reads 5.2
